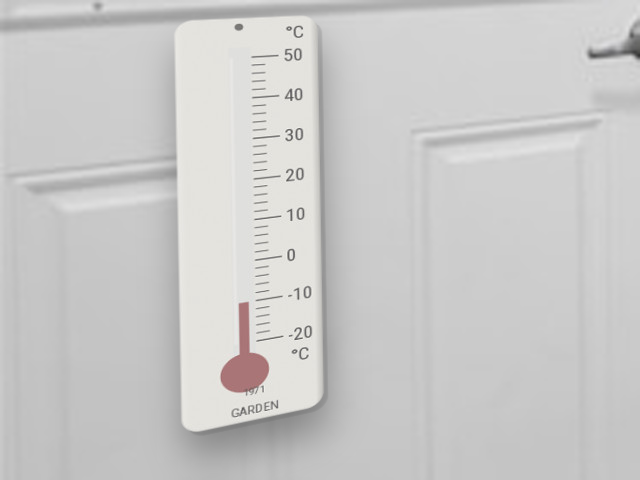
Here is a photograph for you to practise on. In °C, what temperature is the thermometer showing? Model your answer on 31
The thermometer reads -10
